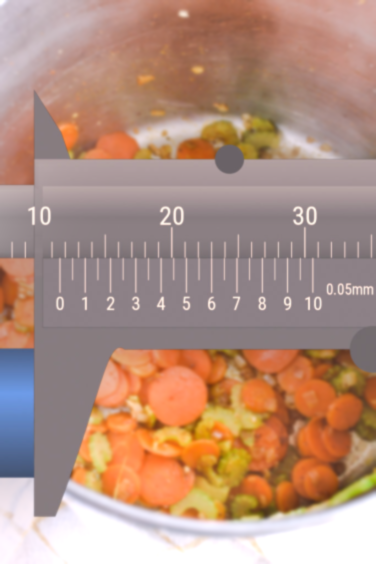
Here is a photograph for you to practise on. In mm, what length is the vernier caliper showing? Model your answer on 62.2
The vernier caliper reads 11.6
